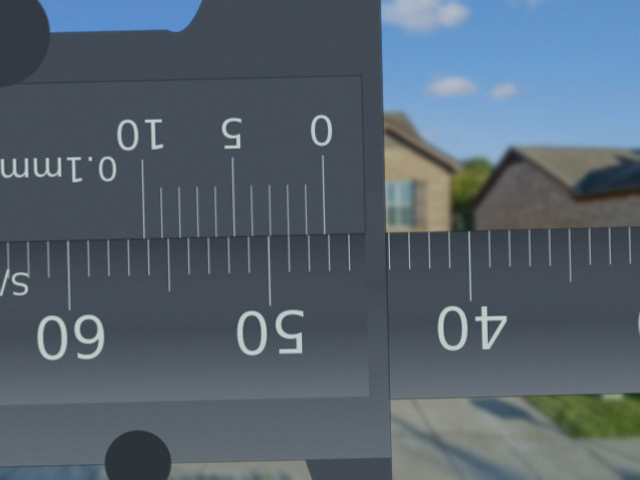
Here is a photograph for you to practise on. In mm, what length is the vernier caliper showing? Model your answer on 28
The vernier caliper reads 47.2
